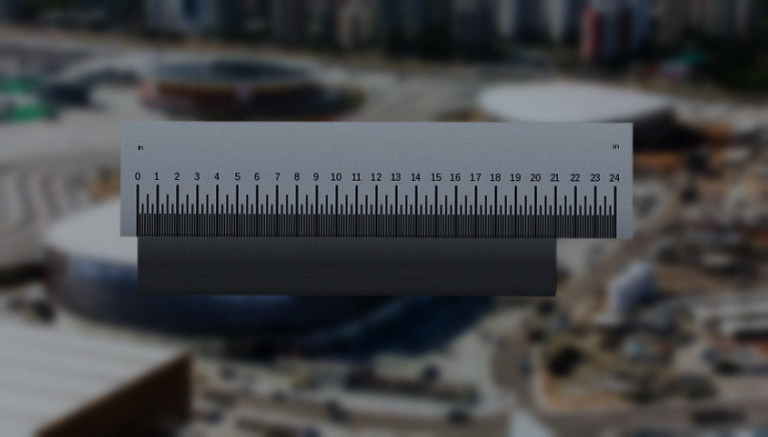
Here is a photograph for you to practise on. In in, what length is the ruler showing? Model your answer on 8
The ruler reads 21
